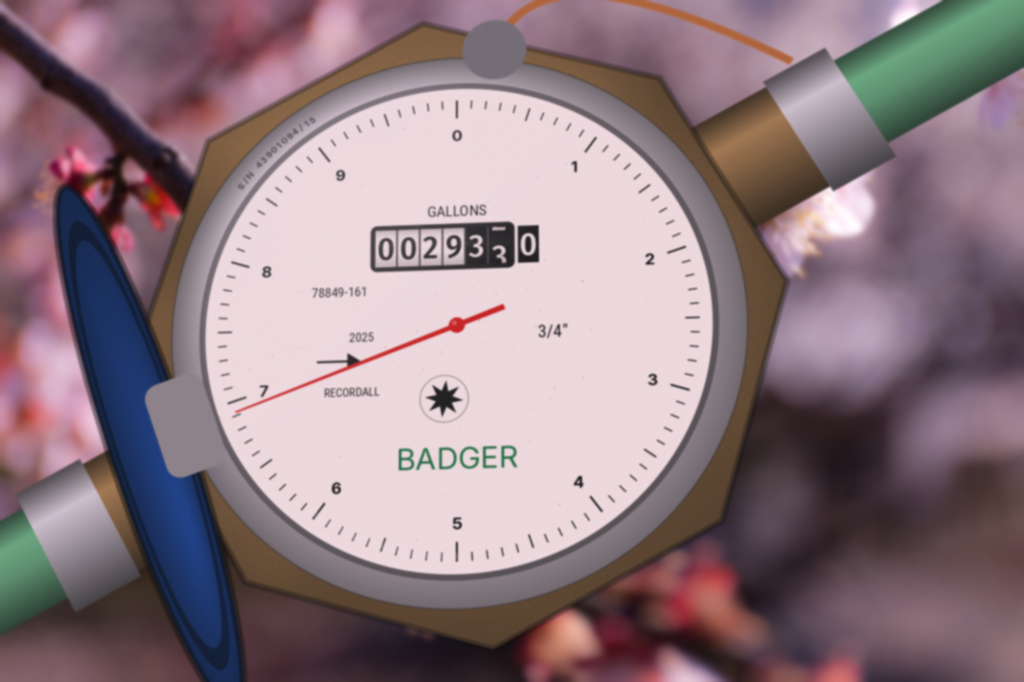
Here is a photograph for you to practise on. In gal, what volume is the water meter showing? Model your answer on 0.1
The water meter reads 29326.9
